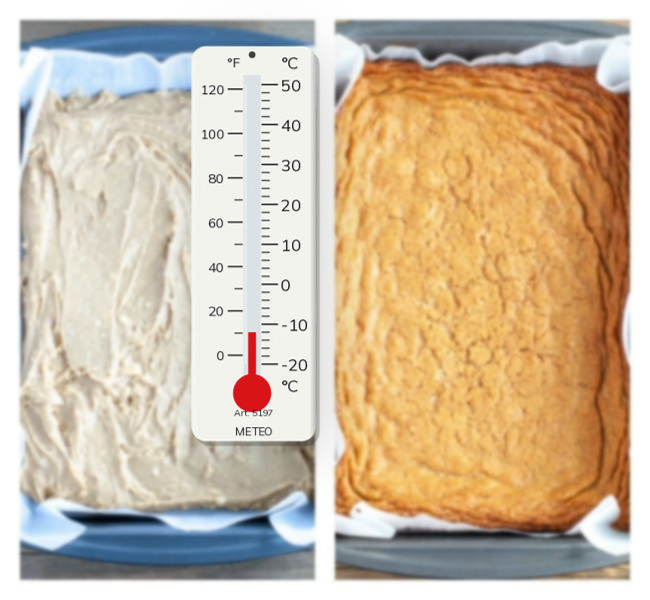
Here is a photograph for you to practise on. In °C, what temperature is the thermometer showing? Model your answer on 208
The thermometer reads -12
